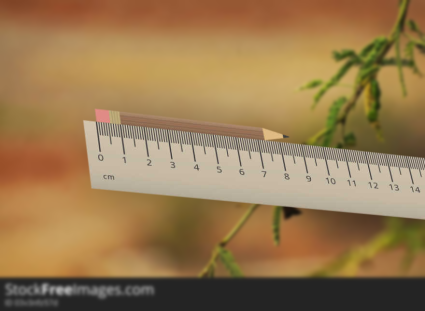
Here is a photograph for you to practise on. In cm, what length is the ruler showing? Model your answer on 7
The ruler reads 8.5
